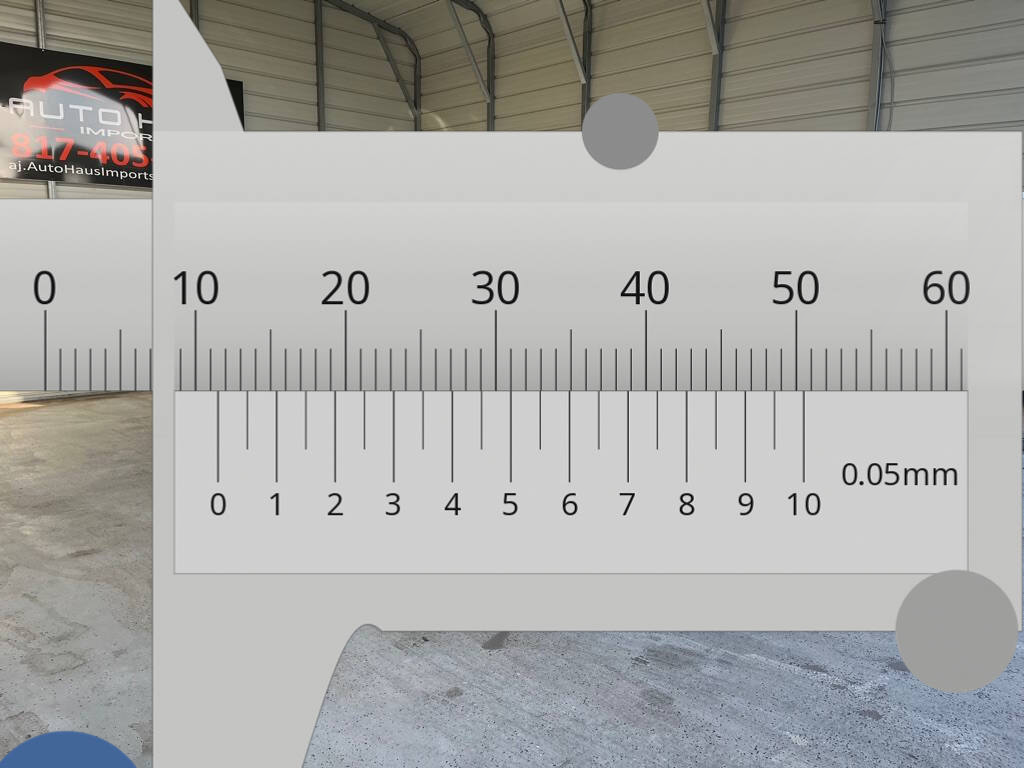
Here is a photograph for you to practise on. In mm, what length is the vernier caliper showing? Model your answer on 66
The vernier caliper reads 11.5
